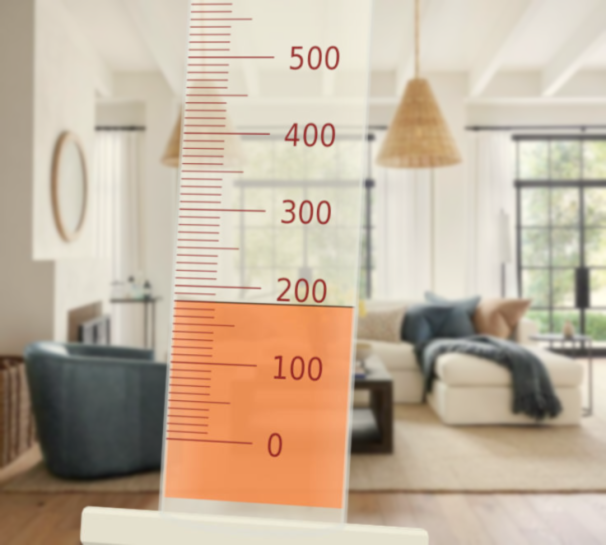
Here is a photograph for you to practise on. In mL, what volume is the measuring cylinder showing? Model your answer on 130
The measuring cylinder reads 180
